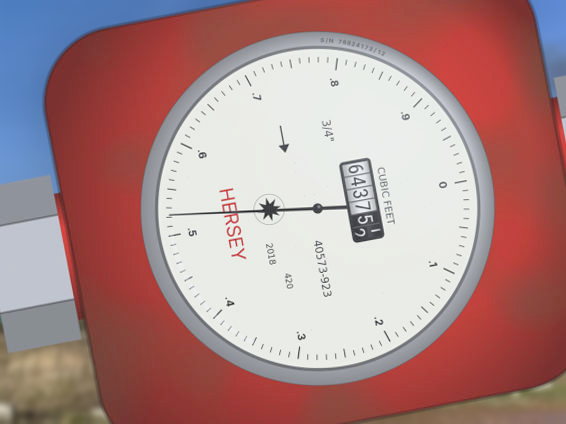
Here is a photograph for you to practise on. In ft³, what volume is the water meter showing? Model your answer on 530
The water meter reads 643751.52
